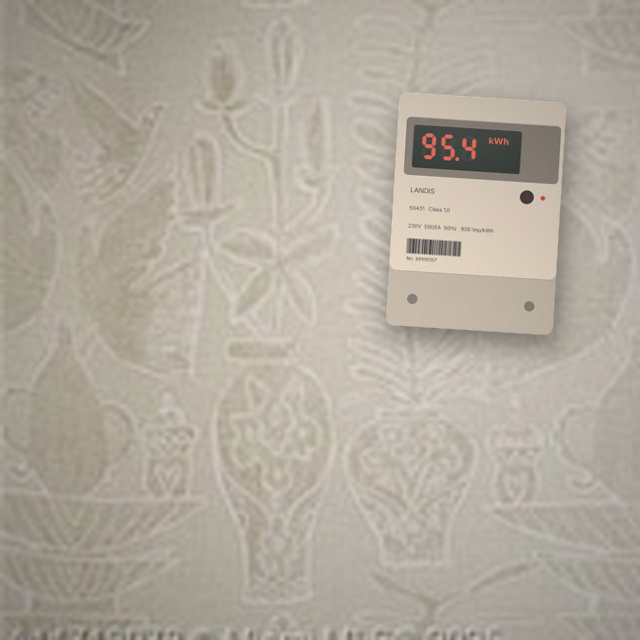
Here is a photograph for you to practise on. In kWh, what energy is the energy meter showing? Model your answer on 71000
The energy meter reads 95.4
